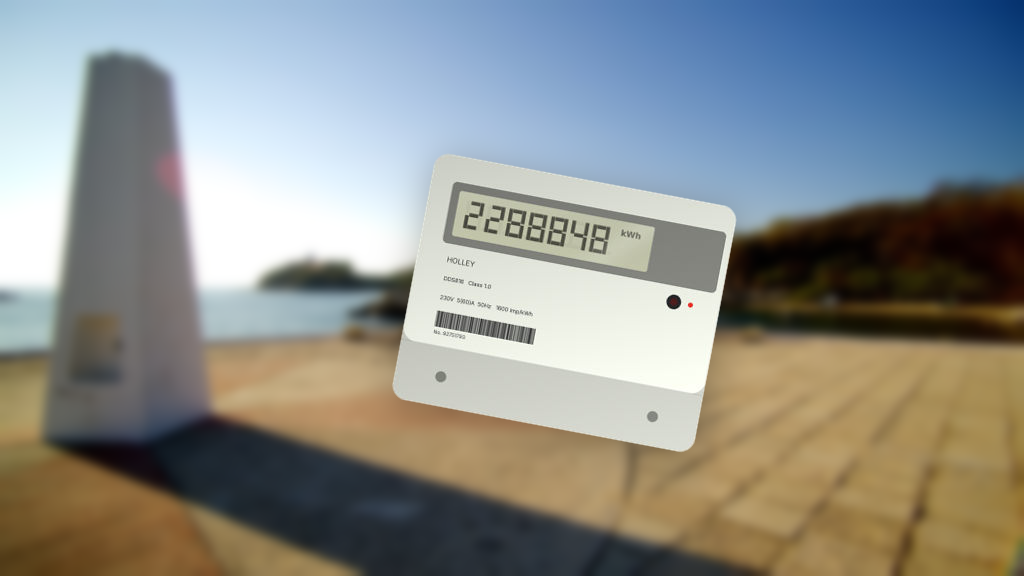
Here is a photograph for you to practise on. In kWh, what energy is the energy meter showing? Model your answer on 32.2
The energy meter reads 2288848
